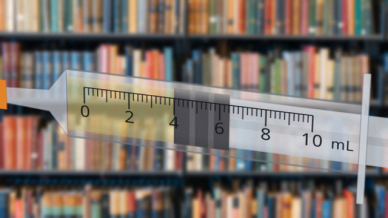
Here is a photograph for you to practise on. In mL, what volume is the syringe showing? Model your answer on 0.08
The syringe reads 4
